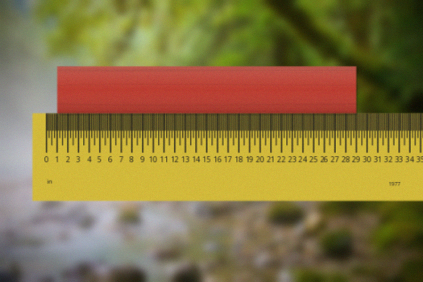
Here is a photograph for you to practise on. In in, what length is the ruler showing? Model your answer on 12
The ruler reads 28
